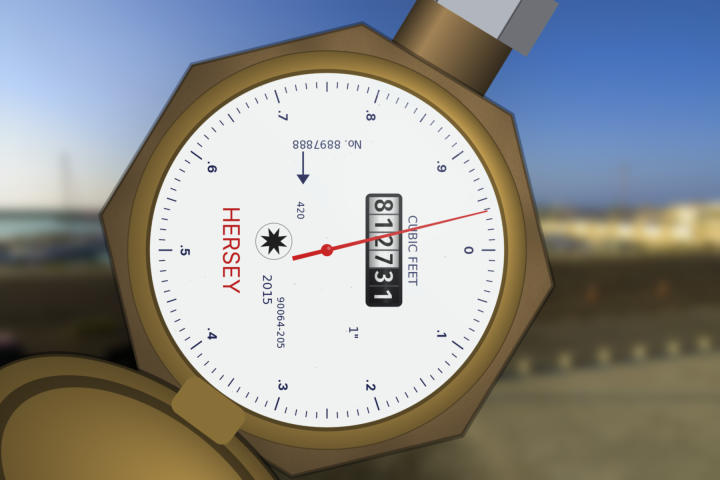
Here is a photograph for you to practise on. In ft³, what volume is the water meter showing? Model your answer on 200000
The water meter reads 812730.96
